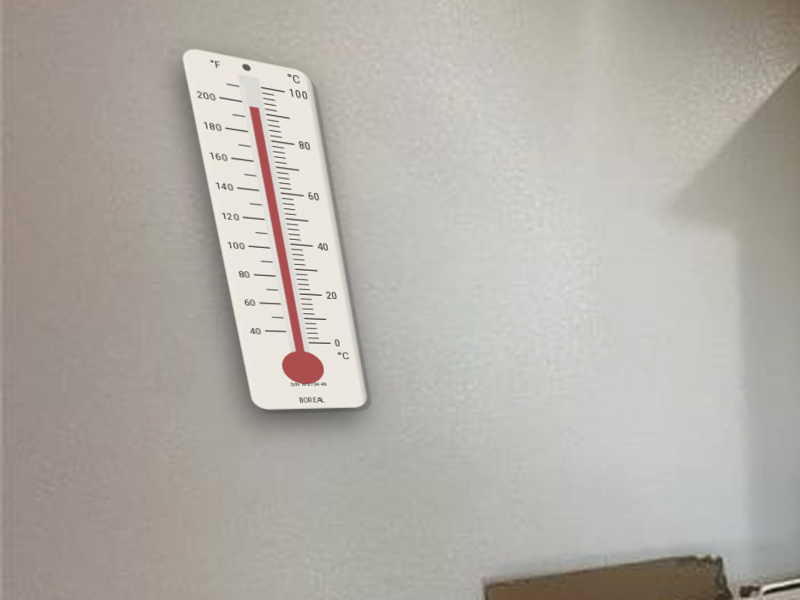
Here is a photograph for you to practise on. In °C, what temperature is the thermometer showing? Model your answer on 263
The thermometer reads 92
